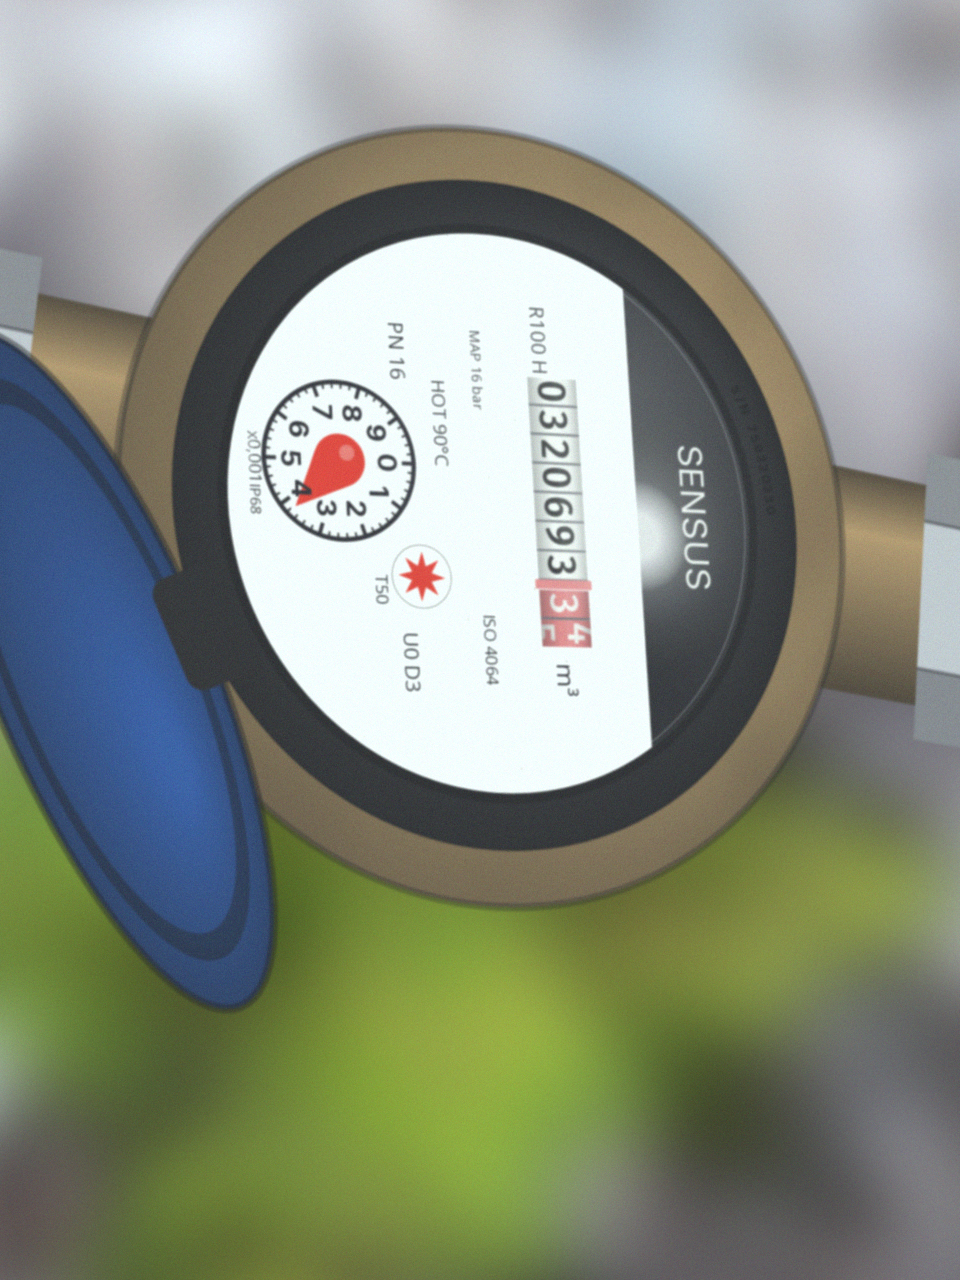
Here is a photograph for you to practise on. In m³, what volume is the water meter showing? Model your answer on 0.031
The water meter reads 320693.343
